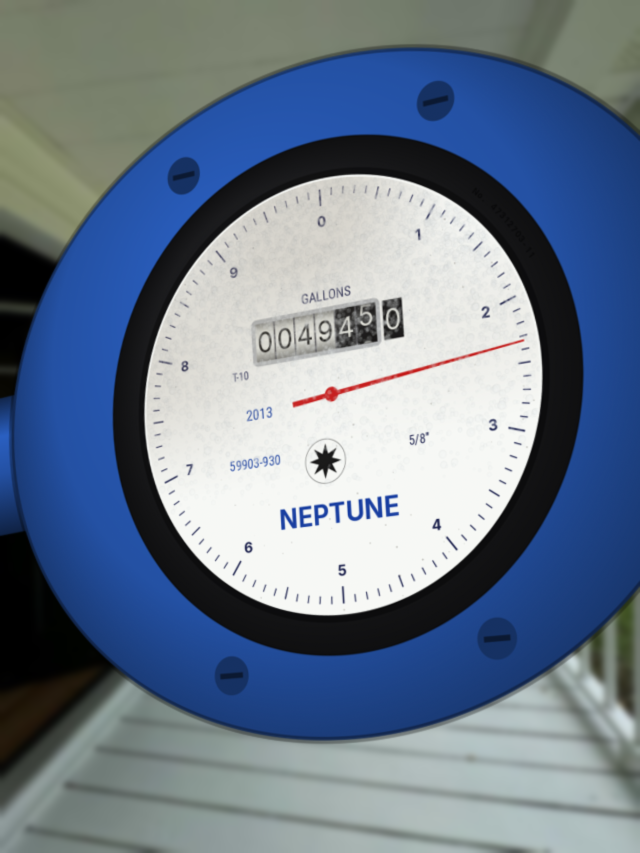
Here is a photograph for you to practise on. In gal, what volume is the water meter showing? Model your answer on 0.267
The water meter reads 49452.3
